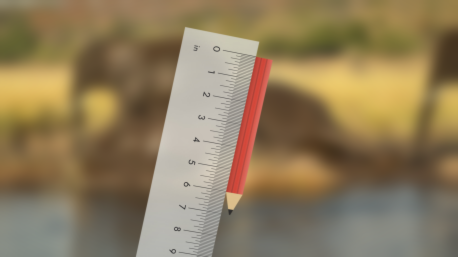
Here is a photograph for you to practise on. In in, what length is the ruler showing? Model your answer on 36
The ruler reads 7
